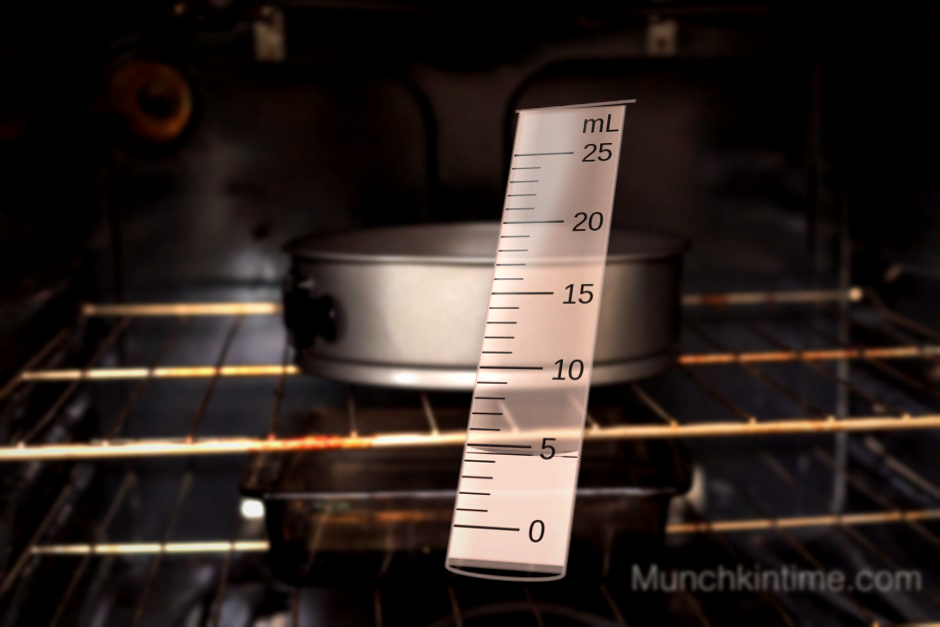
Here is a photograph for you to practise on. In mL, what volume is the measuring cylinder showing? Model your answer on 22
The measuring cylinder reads 4.5
